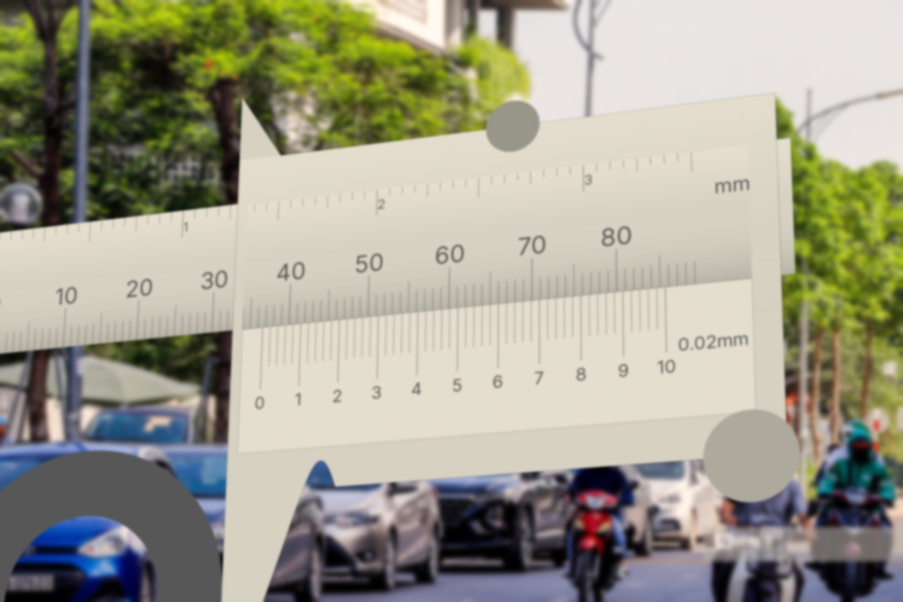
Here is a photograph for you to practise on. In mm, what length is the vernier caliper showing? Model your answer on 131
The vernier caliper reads 36.6
